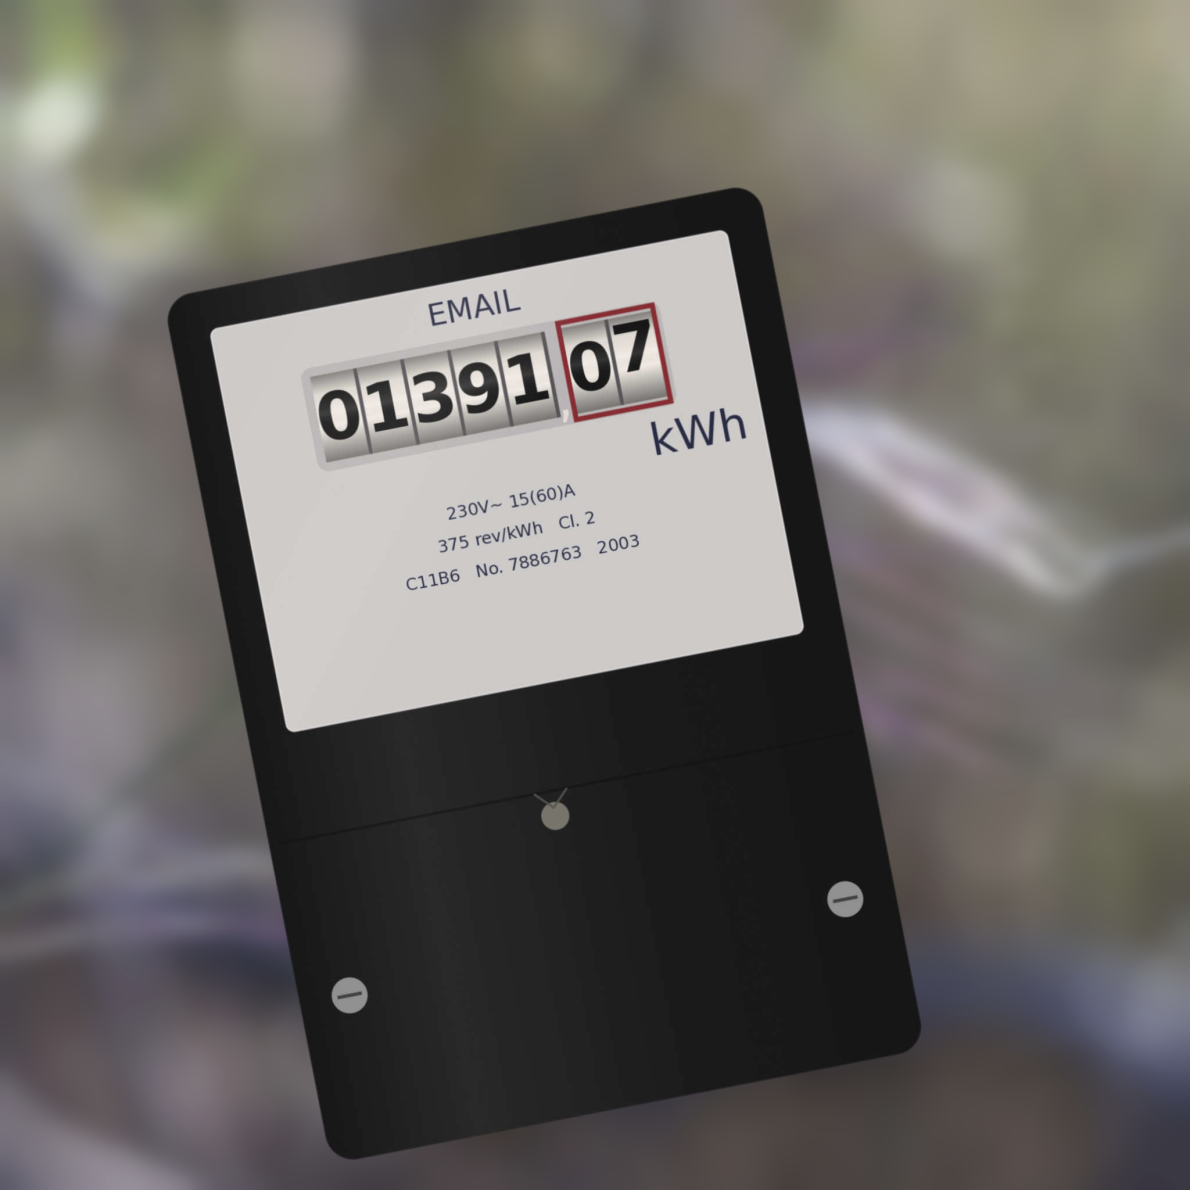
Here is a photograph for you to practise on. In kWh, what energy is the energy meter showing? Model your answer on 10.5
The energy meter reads 1391.07
